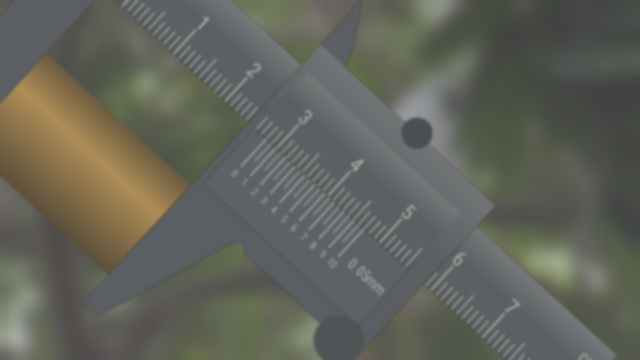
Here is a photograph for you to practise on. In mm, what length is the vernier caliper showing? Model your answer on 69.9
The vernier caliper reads 28.0
